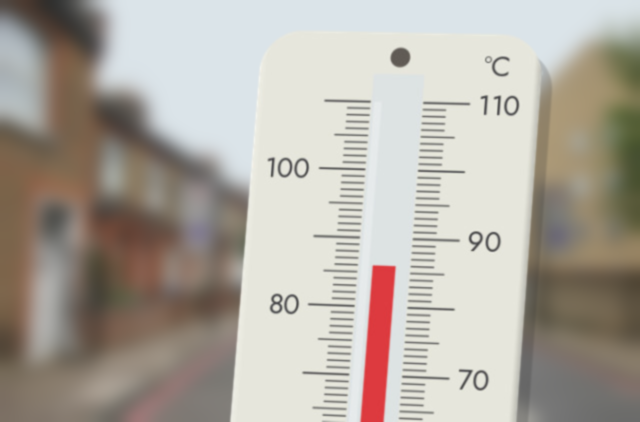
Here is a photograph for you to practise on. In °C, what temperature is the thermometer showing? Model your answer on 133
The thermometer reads 86
